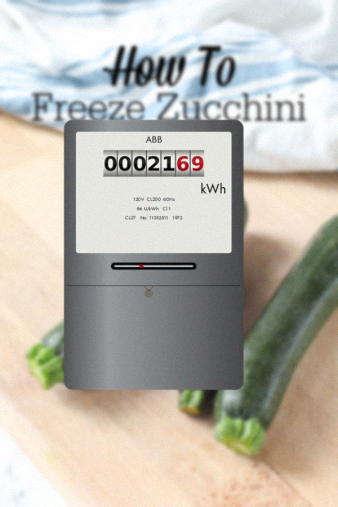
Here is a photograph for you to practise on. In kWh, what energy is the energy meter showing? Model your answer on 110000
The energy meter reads 21.69
